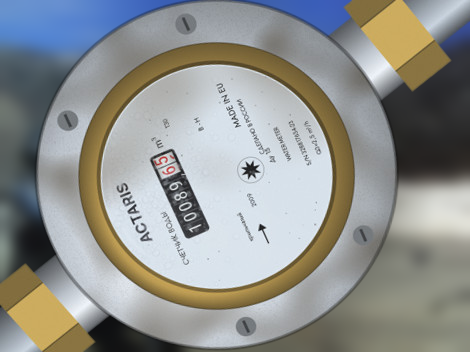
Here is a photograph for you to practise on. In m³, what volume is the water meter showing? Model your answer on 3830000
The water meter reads 10089.65
